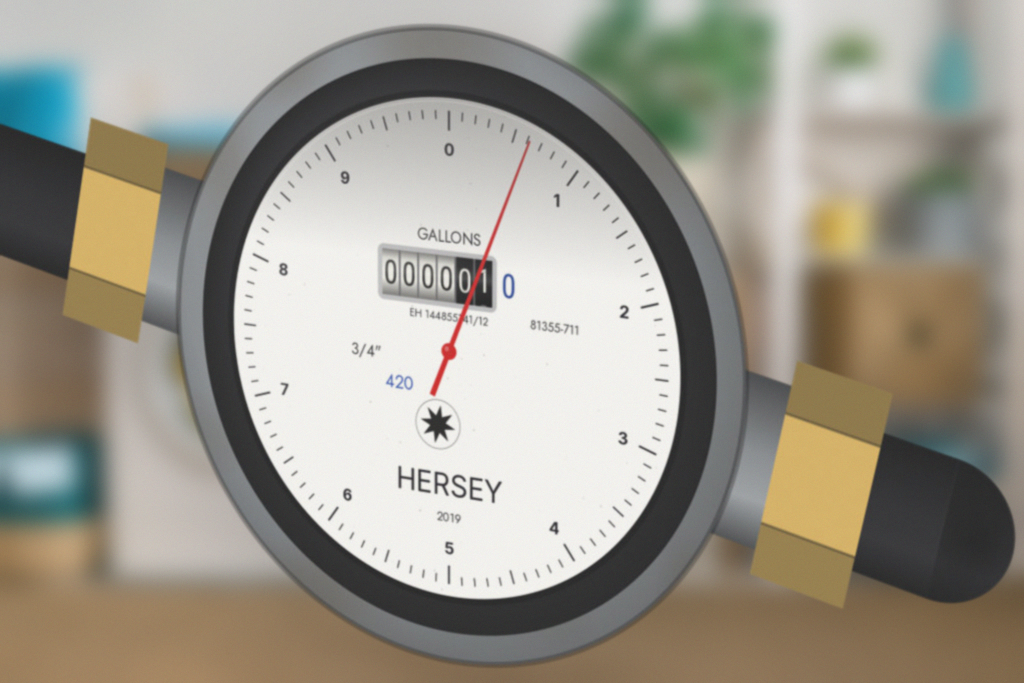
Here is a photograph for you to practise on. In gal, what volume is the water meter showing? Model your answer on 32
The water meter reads 10.6
